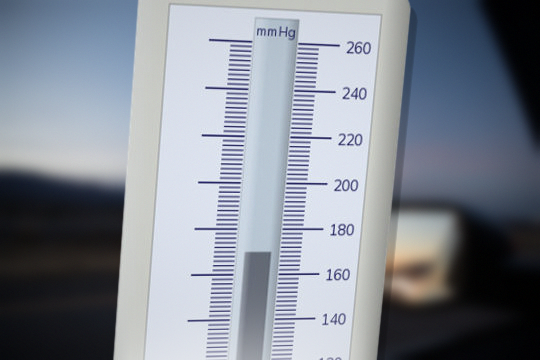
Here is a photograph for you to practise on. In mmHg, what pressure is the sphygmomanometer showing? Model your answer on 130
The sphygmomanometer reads 170
